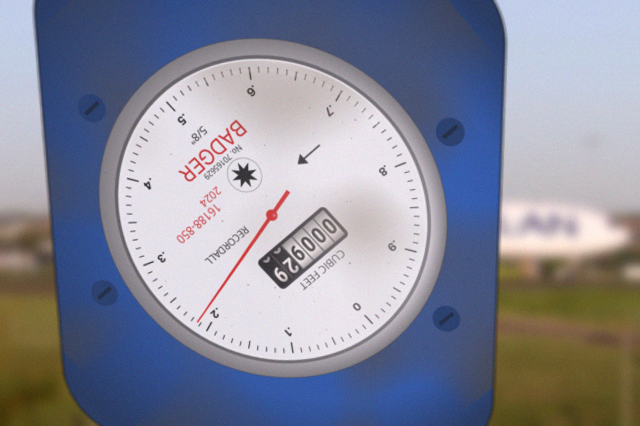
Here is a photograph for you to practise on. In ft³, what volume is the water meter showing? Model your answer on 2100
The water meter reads 929.21
